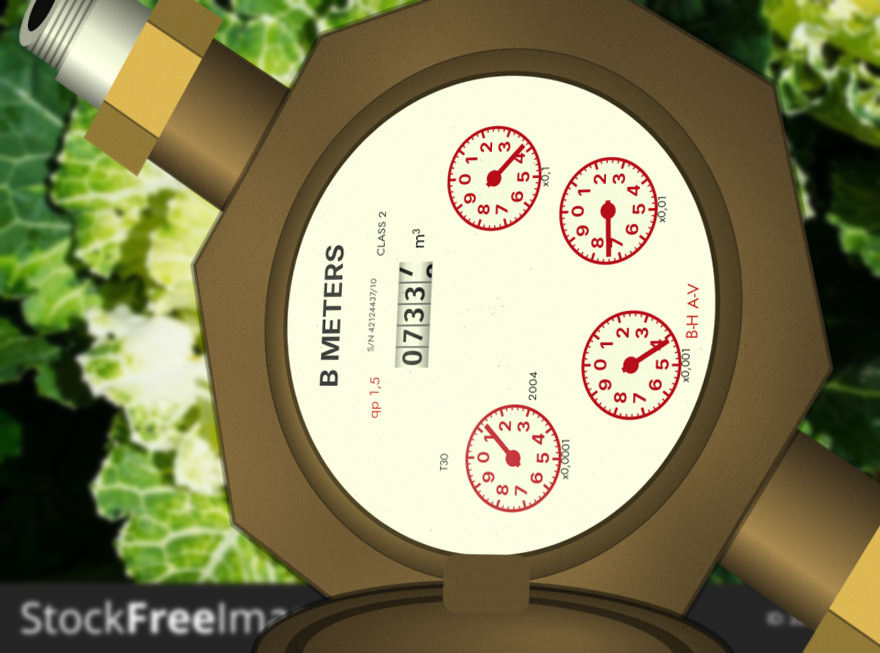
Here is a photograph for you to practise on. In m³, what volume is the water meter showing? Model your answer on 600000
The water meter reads 7337.3741
